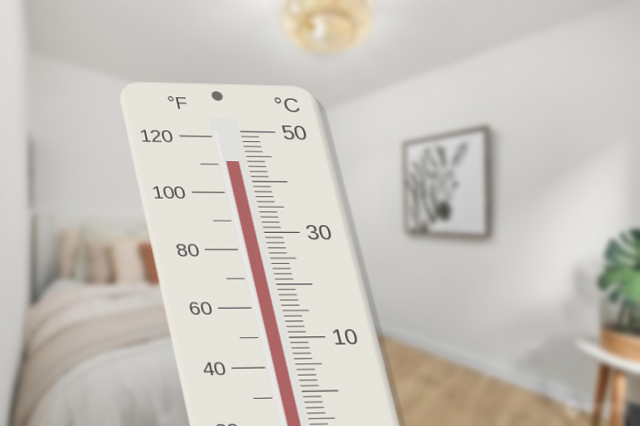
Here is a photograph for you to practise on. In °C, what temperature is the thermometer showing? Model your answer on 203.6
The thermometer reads 44
